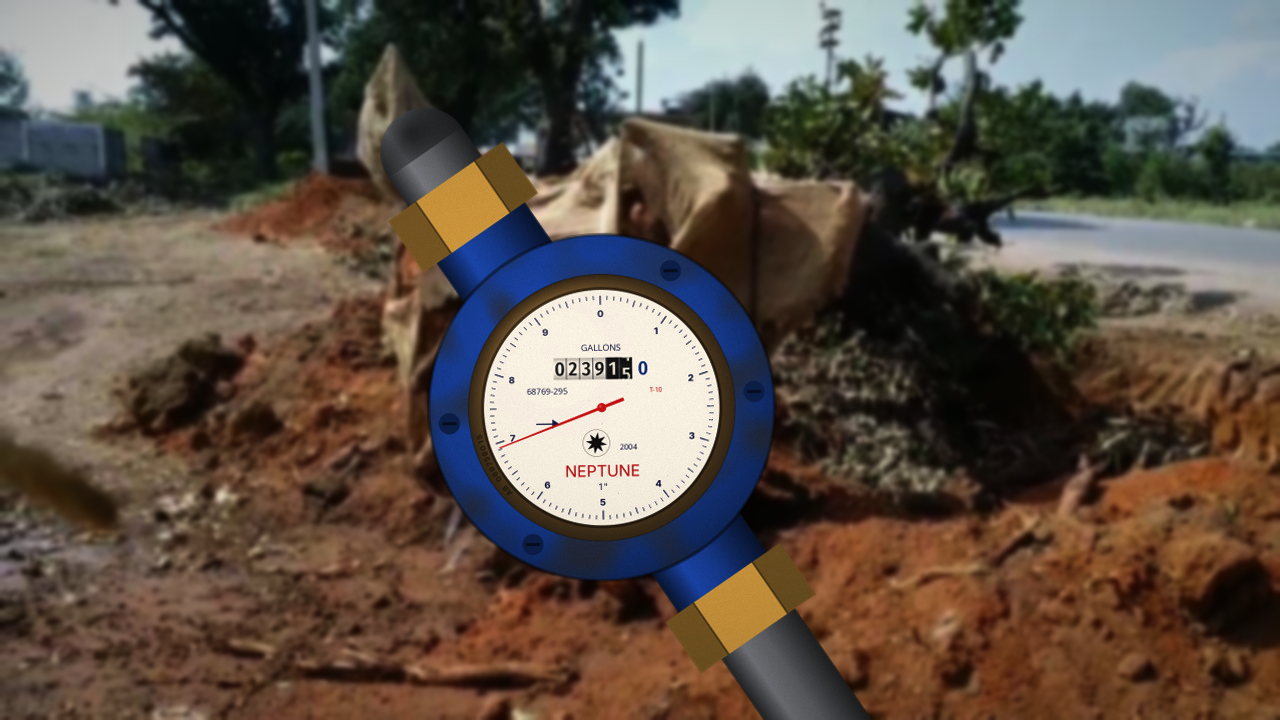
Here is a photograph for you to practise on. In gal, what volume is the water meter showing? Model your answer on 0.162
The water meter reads 239146.9
